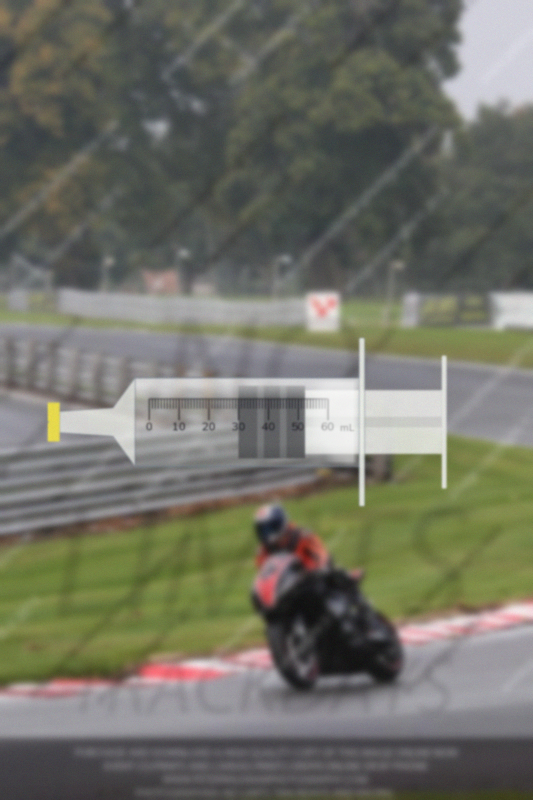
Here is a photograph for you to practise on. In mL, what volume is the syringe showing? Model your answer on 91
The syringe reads 30
